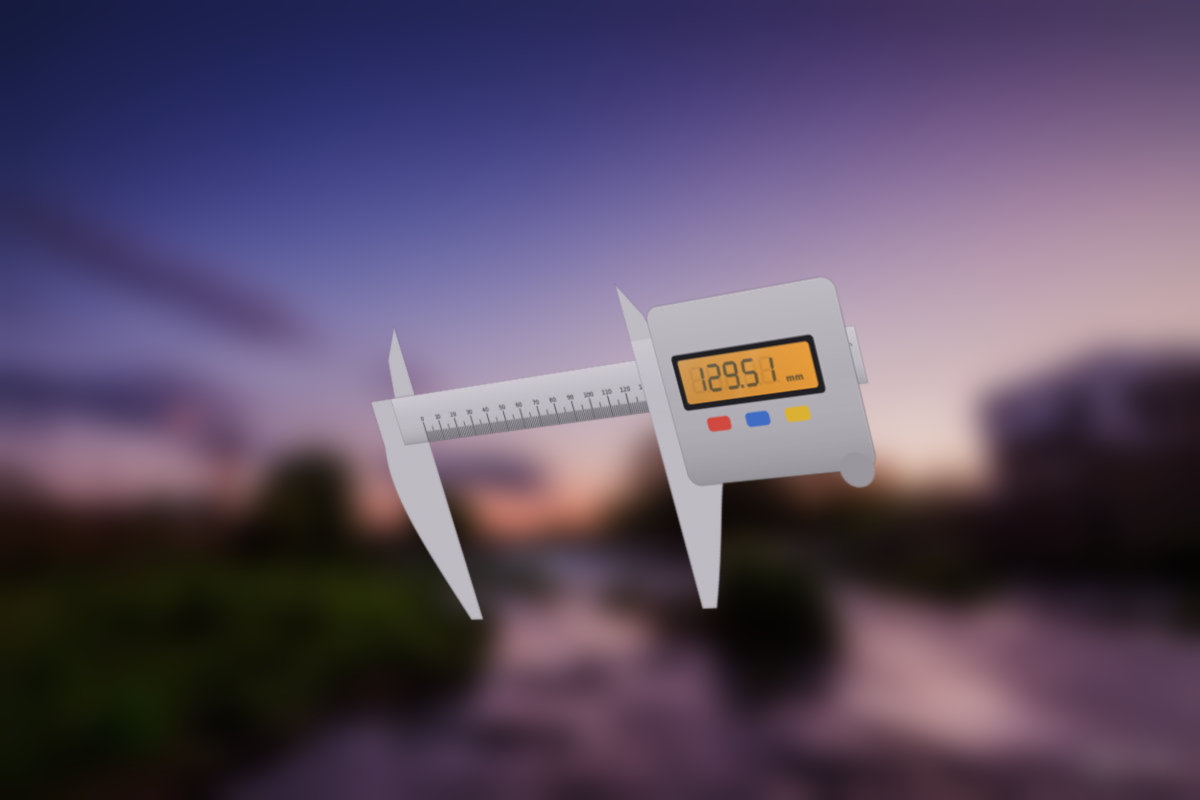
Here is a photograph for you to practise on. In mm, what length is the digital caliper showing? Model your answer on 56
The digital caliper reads 129.51
